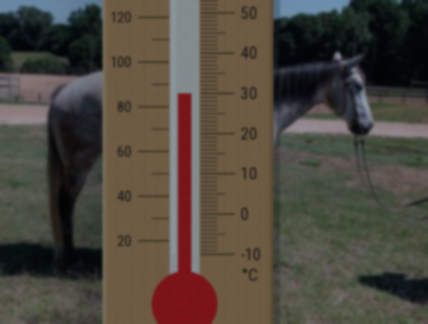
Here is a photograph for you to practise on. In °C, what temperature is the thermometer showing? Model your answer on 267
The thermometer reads 30
